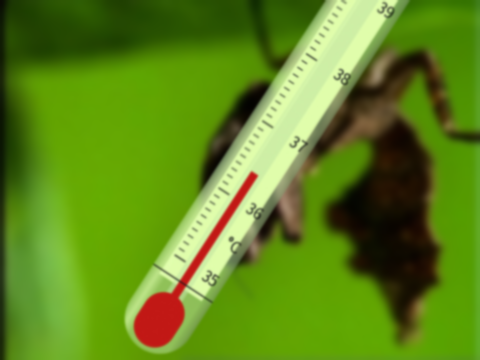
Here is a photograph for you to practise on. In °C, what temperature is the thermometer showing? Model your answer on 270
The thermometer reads 36.4
